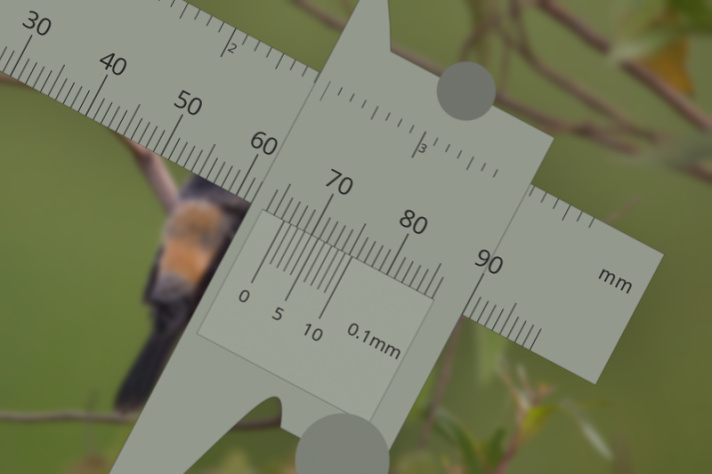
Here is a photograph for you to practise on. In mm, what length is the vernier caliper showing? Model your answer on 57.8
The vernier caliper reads 66.4
